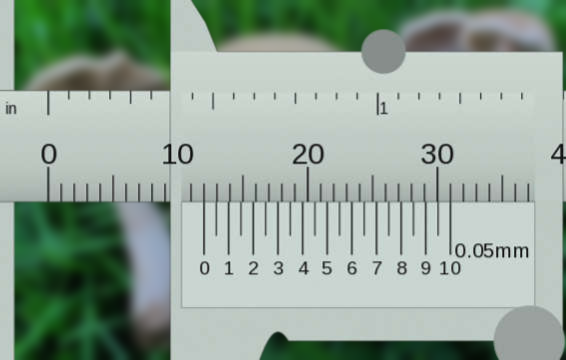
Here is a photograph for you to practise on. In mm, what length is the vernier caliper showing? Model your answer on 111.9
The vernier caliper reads 12.0
